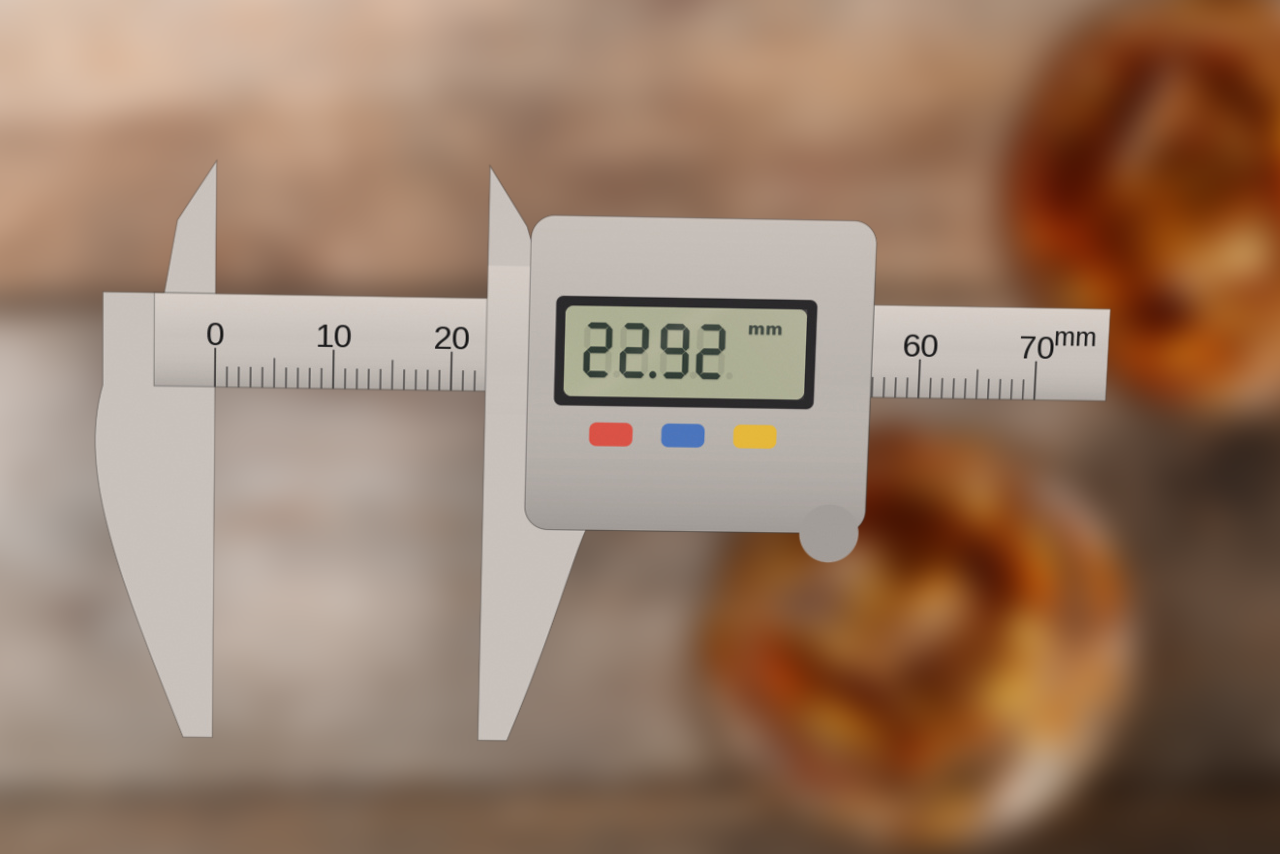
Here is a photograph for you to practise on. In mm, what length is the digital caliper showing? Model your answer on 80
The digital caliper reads 22.92
